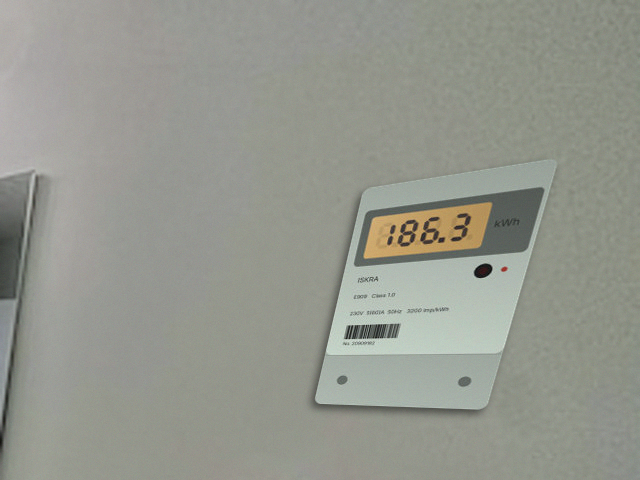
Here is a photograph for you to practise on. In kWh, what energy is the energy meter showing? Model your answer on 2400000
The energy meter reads 186.3
